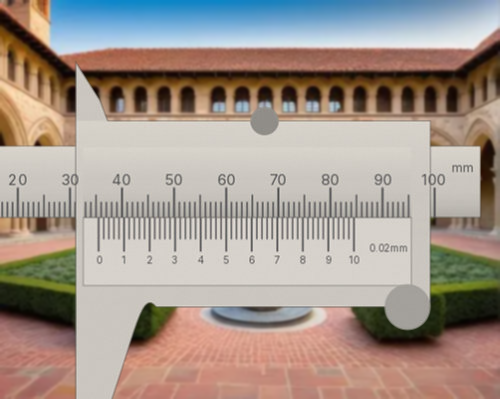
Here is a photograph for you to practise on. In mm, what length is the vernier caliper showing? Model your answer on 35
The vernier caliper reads 35.5
